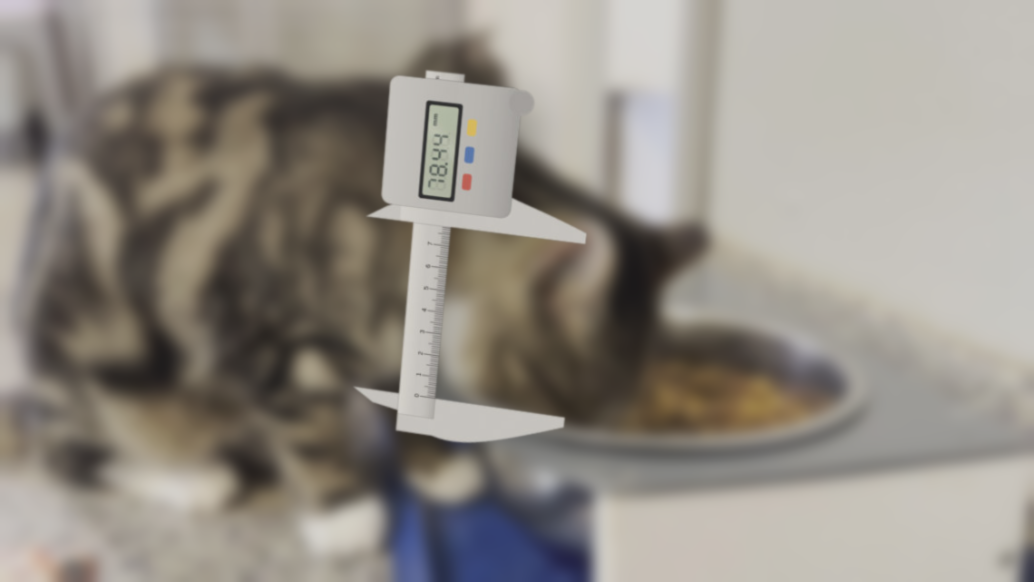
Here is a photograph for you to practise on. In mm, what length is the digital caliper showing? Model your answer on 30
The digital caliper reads 78.44
